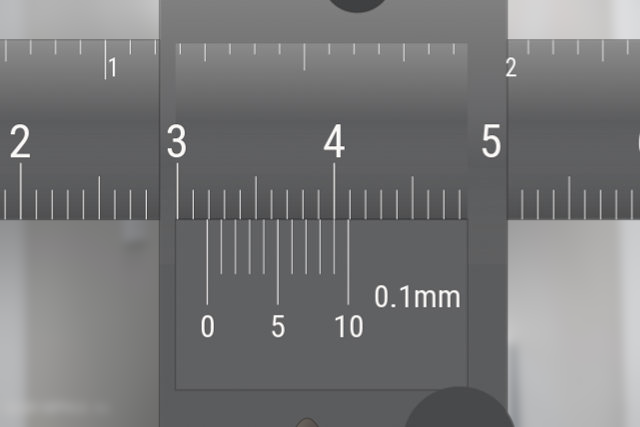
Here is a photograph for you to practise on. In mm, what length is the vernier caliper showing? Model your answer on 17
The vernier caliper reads 31.9
